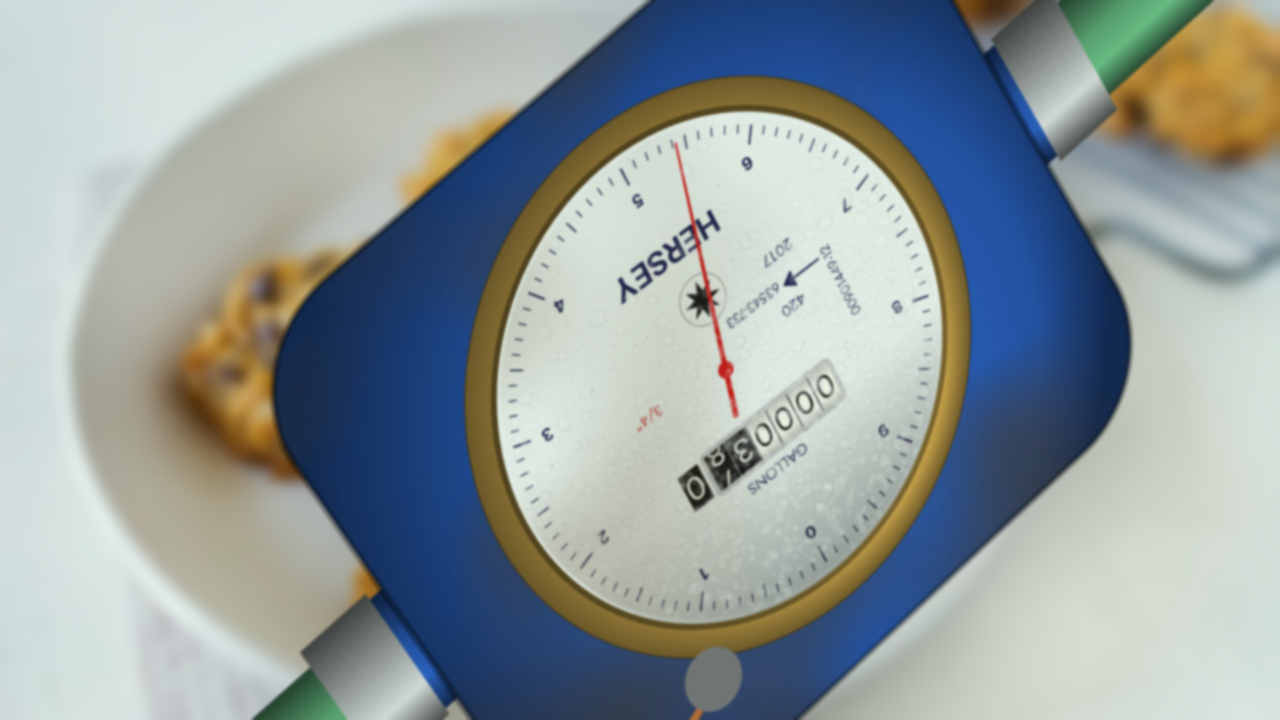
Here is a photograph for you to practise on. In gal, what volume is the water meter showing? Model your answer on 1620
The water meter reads 375.4
